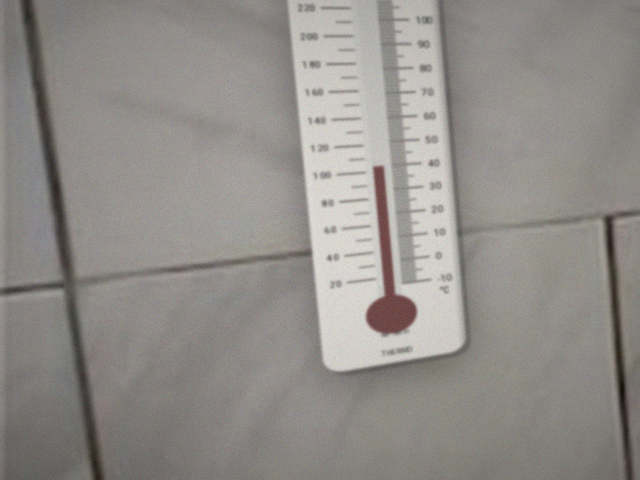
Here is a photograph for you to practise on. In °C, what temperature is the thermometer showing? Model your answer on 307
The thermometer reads 40
